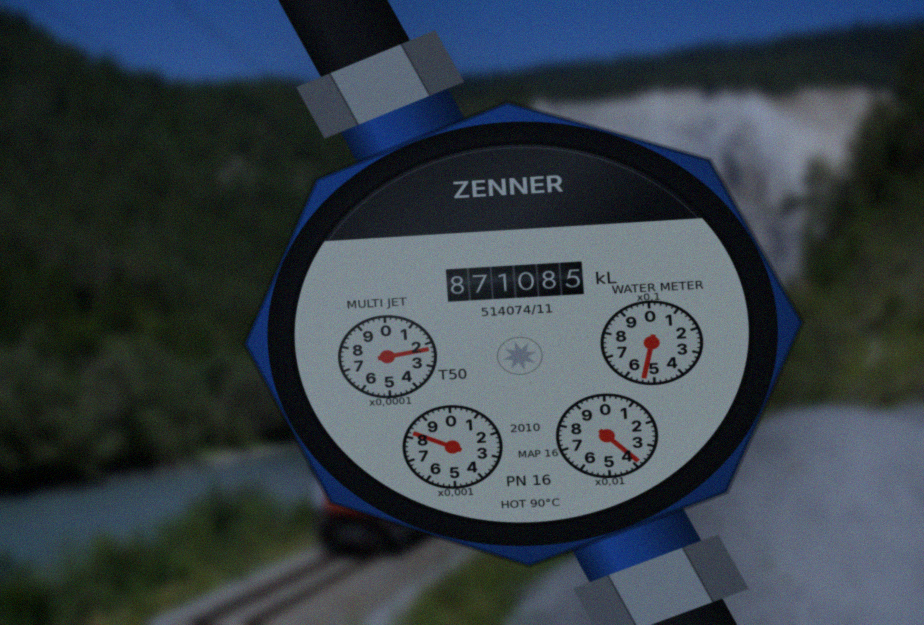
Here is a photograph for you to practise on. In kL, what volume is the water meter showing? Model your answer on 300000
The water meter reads 871085.5382
